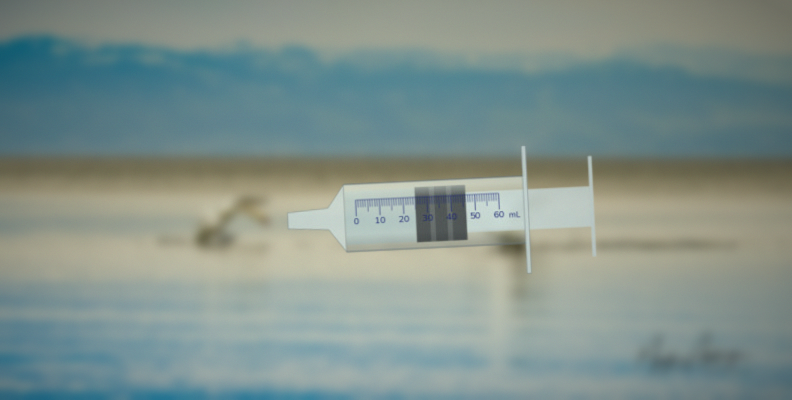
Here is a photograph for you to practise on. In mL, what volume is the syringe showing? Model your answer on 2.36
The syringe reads 25
